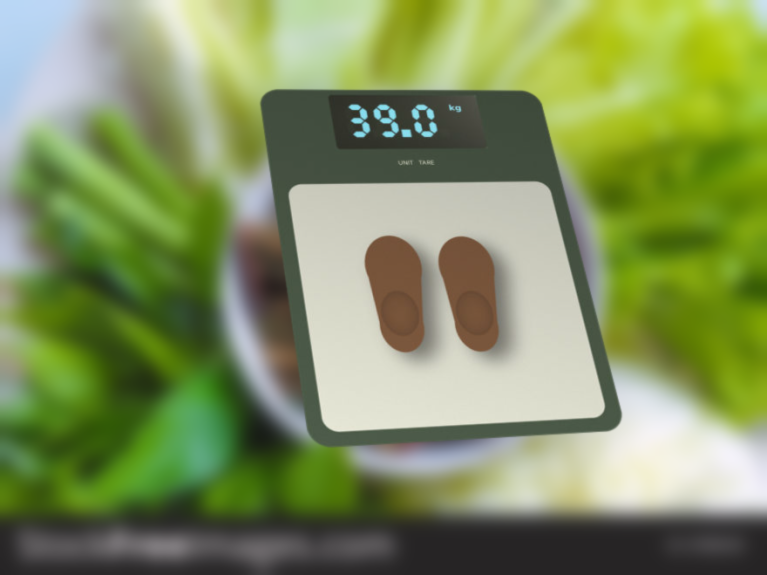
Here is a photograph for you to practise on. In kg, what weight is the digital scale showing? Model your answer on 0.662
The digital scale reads 39.0
